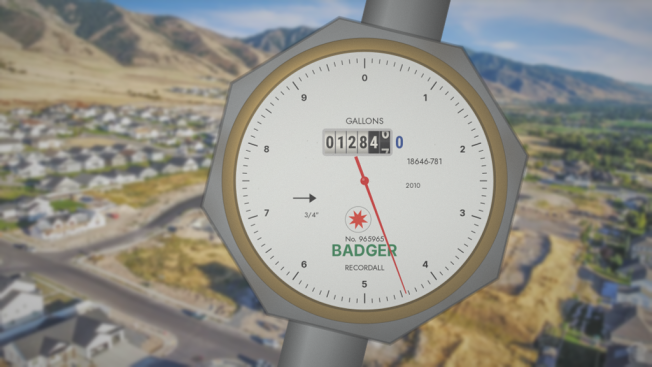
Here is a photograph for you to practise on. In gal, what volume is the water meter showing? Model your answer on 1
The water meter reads 128464.4
